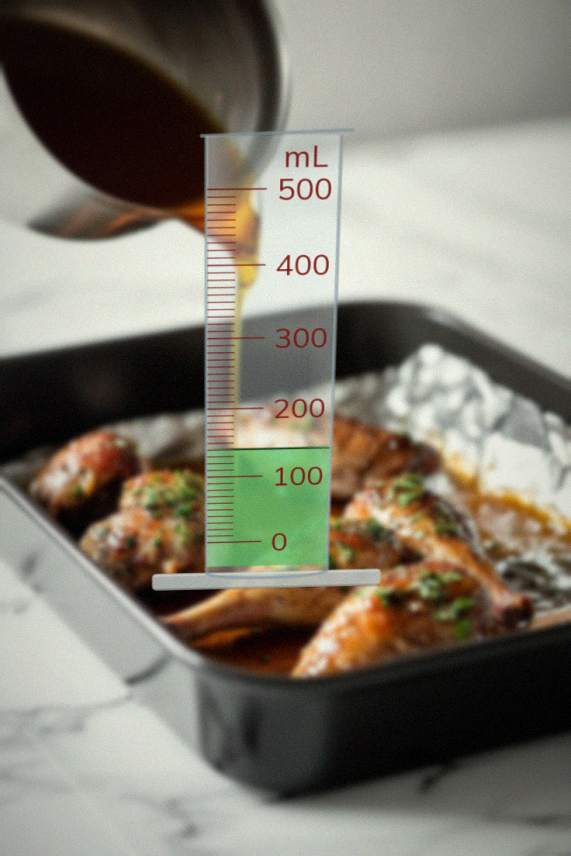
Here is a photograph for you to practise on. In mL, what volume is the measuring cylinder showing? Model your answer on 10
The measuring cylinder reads 140
